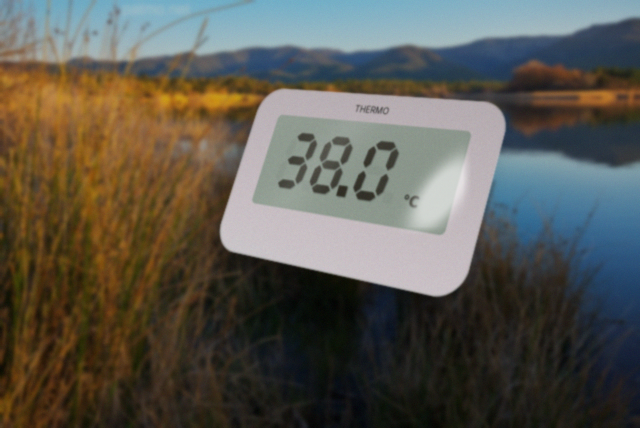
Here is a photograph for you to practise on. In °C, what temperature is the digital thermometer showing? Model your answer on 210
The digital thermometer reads 38.0
